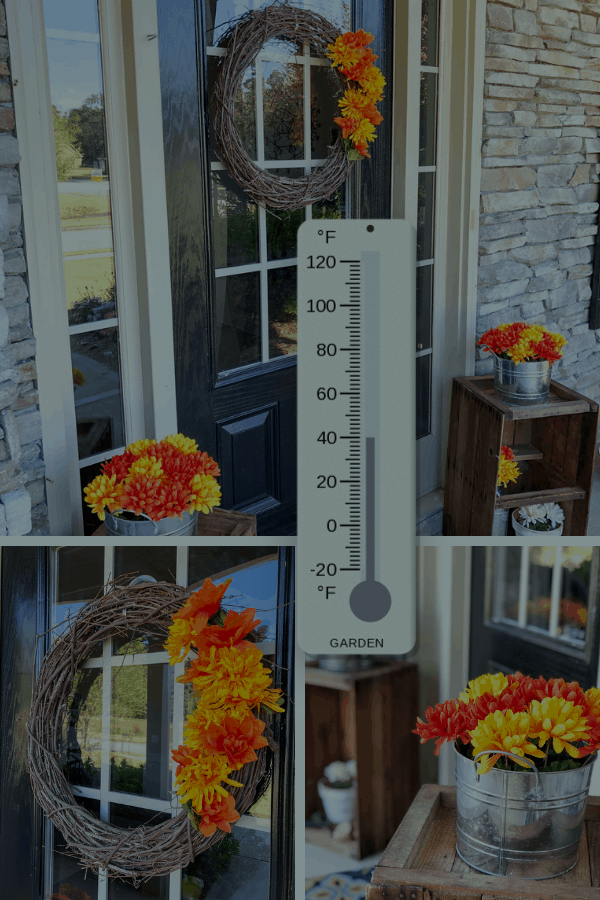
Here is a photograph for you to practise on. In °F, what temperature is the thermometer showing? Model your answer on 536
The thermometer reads 40
